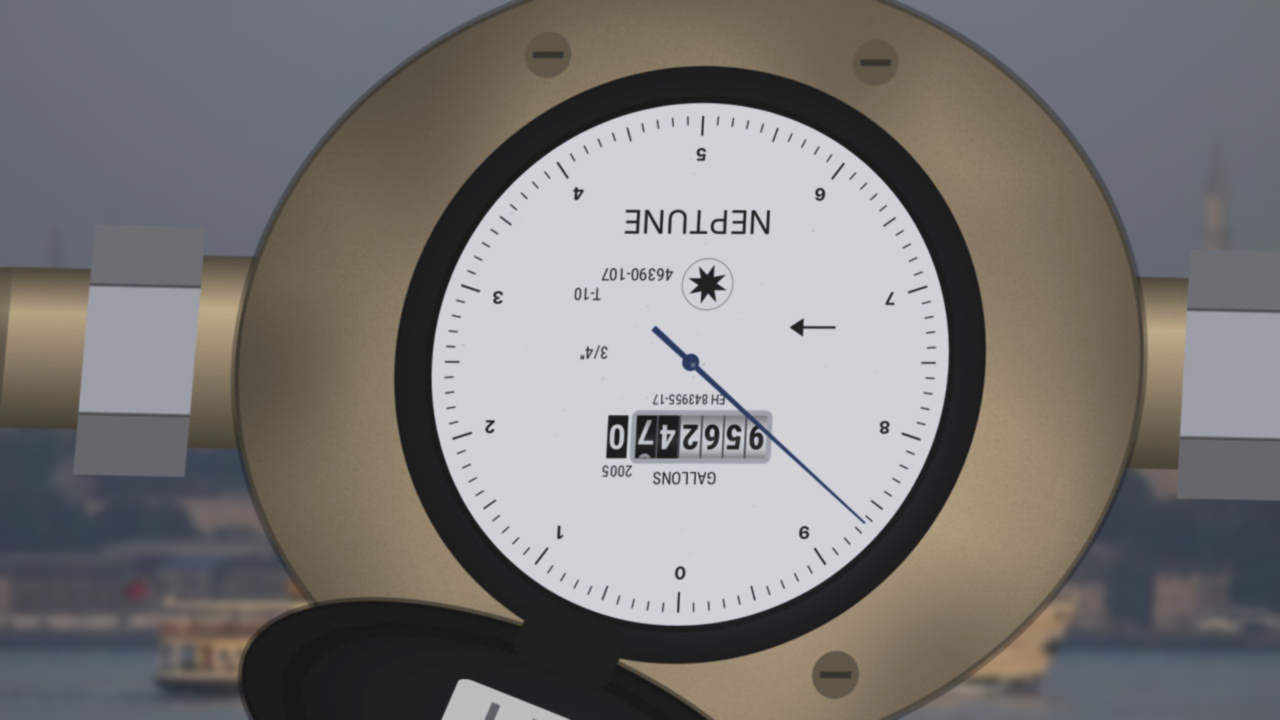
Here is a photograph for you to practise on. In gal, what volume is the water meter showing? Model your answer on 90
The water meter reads 9562468.6
